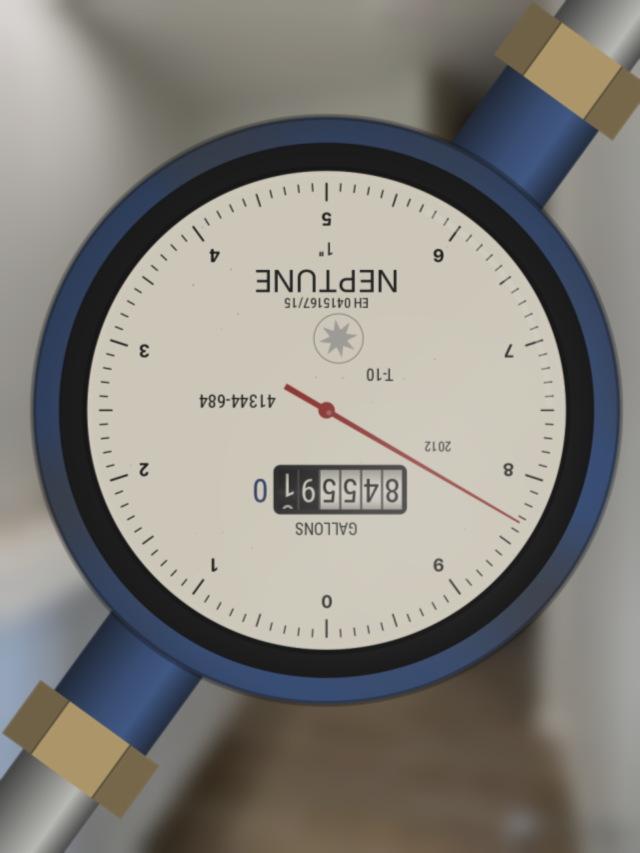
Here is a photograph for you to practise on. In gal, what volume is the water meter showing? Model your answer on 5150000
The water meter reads 8455908.3
